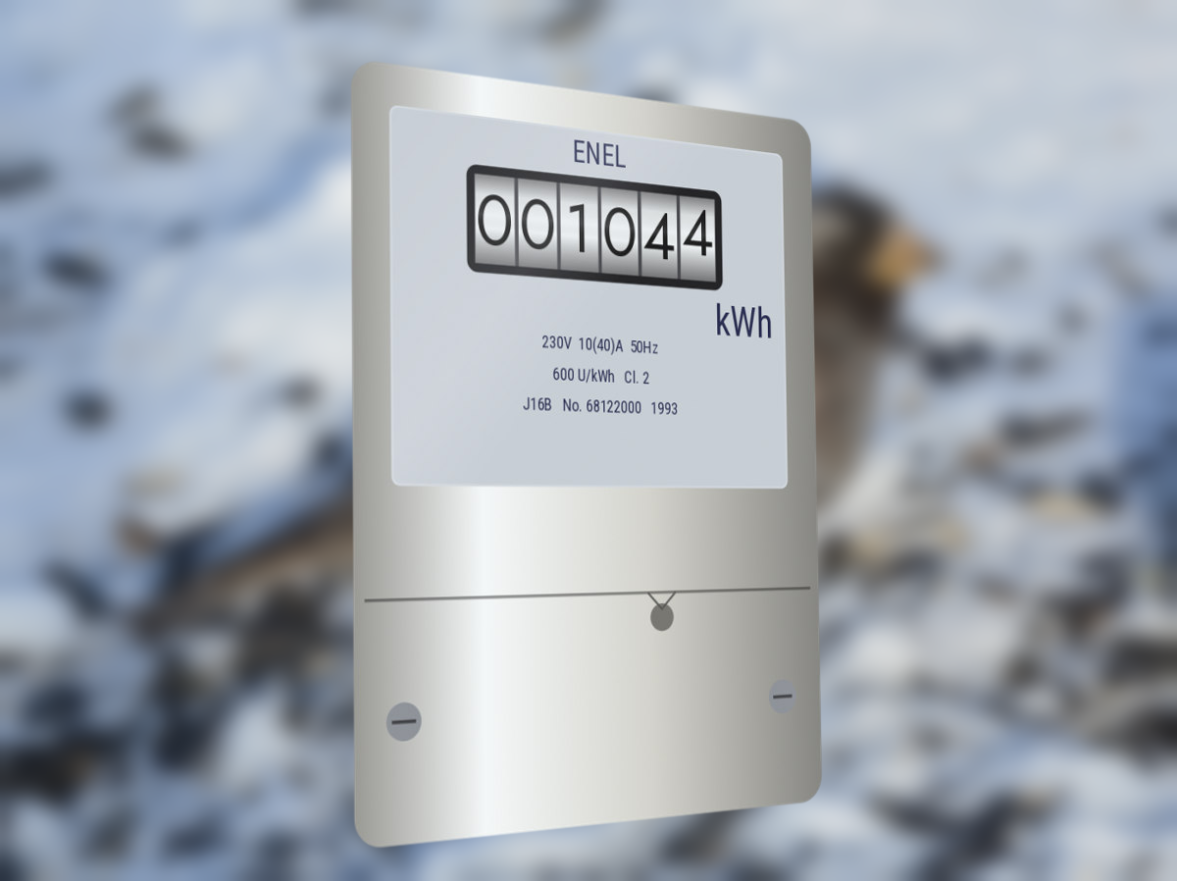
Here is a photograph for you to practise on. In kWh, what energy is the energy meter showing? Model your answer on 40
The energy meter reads 1044
